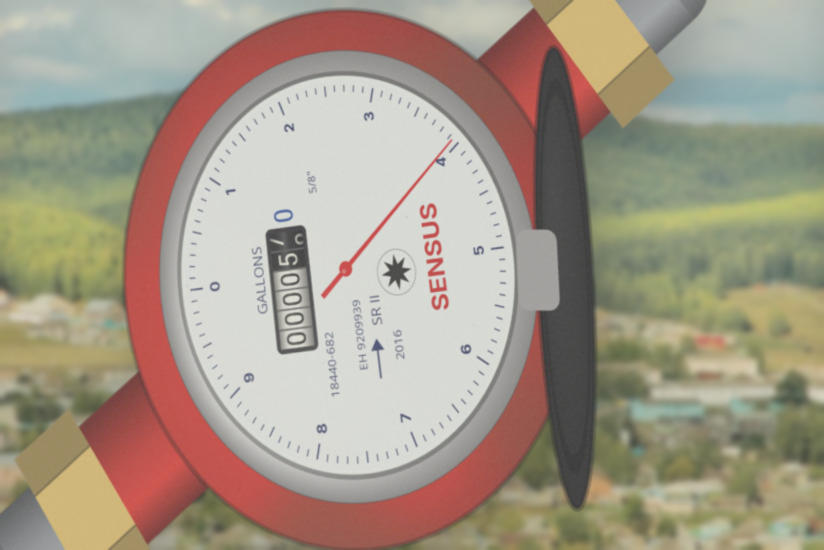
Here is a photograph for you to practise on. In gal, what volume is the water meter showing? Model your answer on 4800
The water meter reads 573.9
